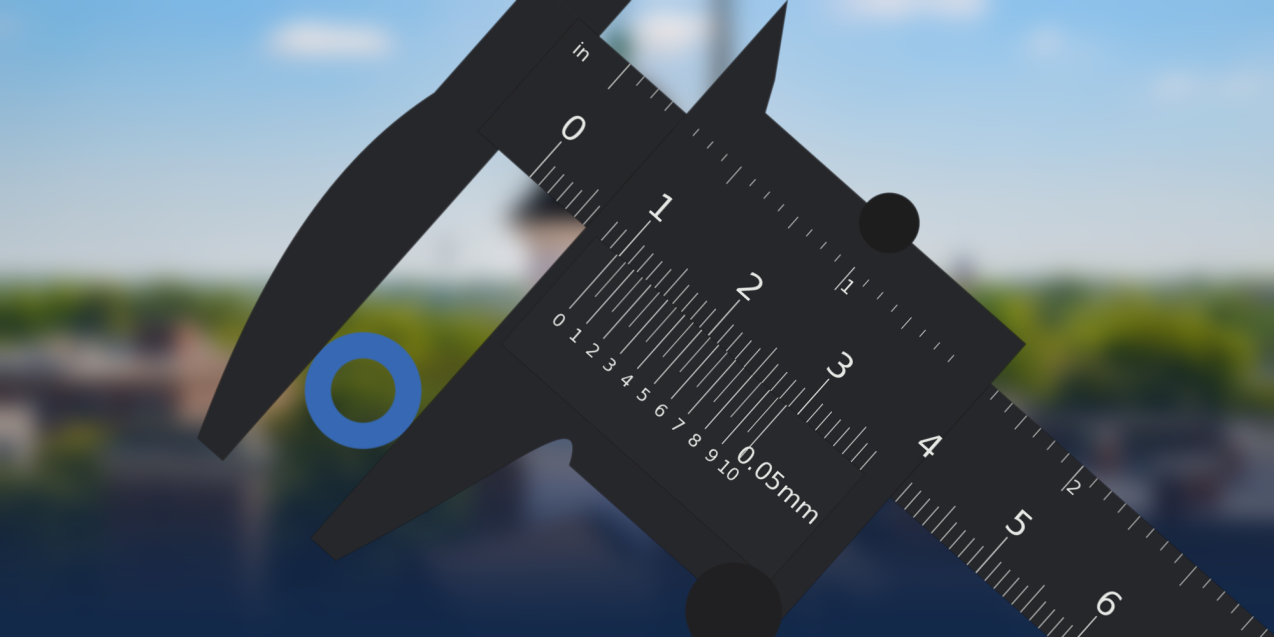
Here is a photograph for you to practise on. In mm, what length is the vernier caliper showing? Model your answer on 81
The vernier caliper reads 9.8
